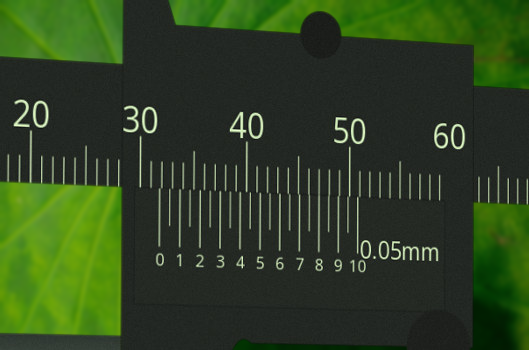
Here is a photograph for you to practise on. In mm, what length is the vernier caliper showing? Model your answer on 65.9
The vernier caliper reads 31.8
